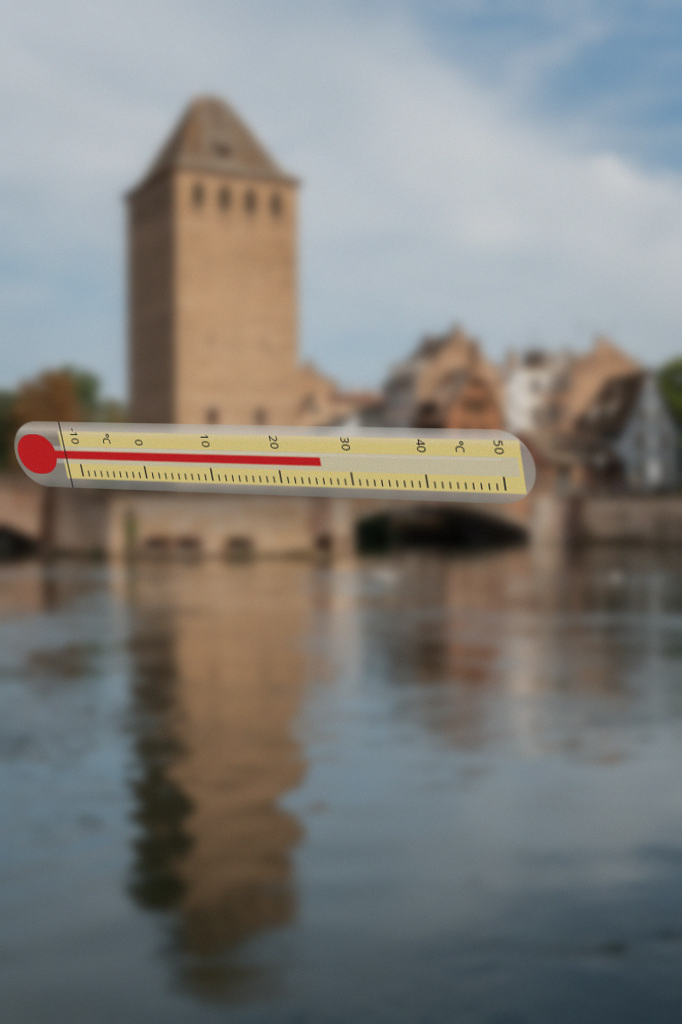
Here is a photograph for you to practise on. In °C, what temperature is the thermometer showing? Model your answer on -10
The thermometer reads 26
